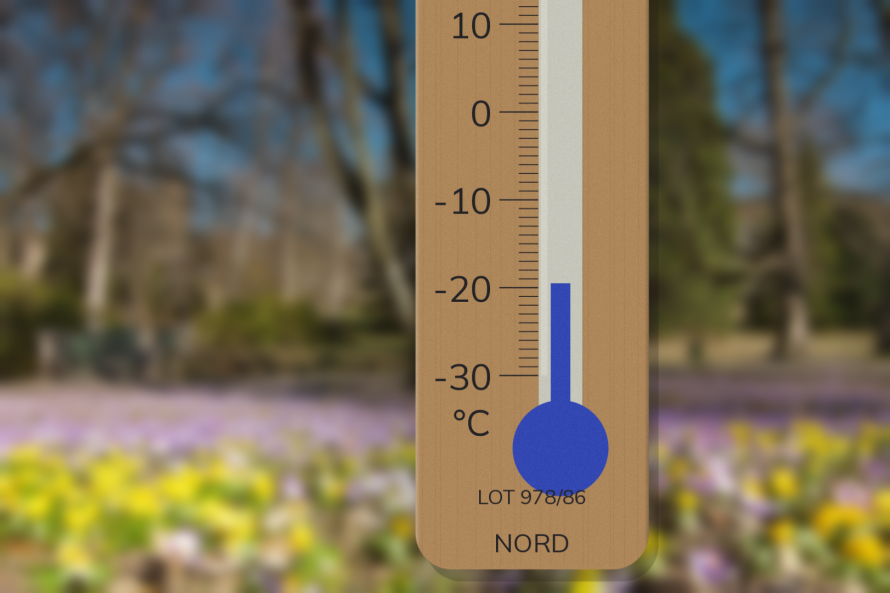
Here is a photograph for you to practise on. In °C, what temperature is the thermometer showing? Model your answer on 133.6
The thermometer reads -19.5
